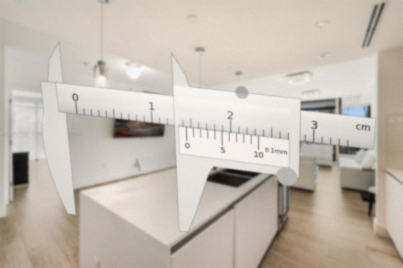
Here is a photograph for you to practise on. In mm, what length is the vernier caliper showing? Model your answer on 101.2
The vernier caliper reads 14.4
